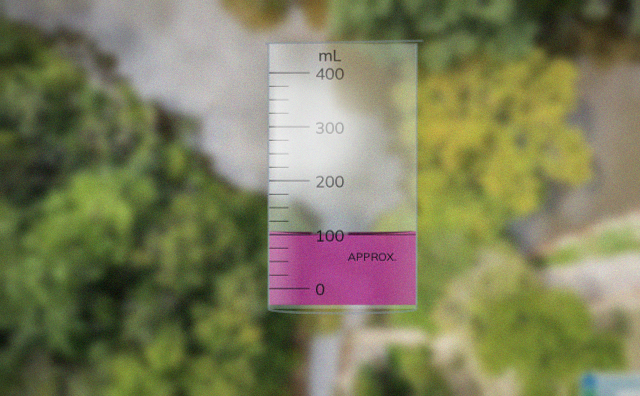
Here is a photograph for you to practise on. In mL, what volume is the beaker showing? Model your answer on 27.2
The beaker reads 100
